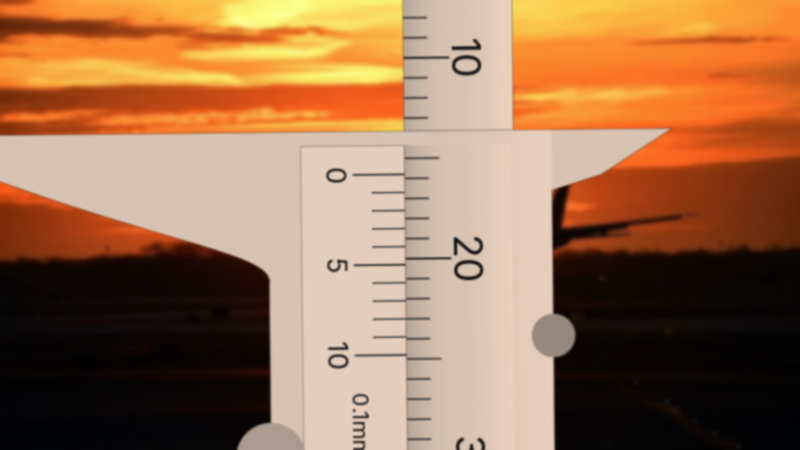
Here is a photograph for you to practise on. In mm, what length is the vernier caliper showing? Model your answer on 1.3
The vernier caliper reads 15.8
